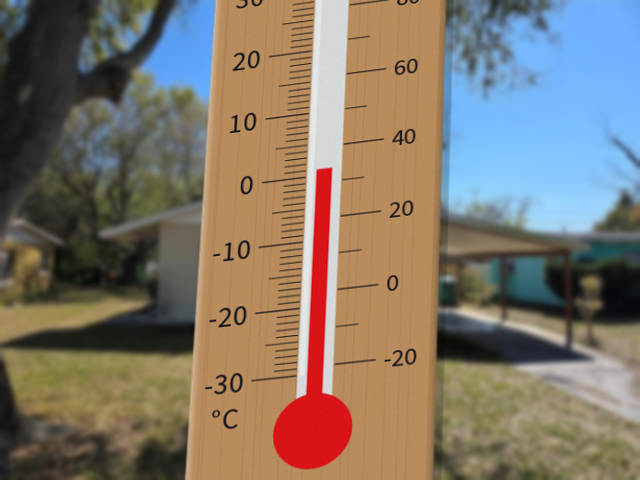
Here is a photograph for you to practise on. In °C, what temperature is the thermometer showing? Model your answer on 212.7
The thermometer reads 1
